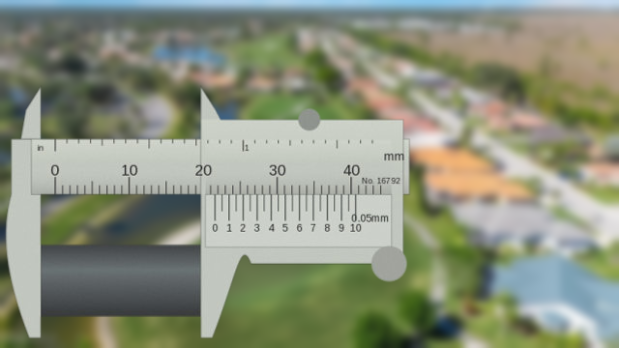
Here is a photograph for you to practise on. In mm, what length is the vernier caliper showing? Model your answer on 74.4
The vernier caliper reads 21.6
